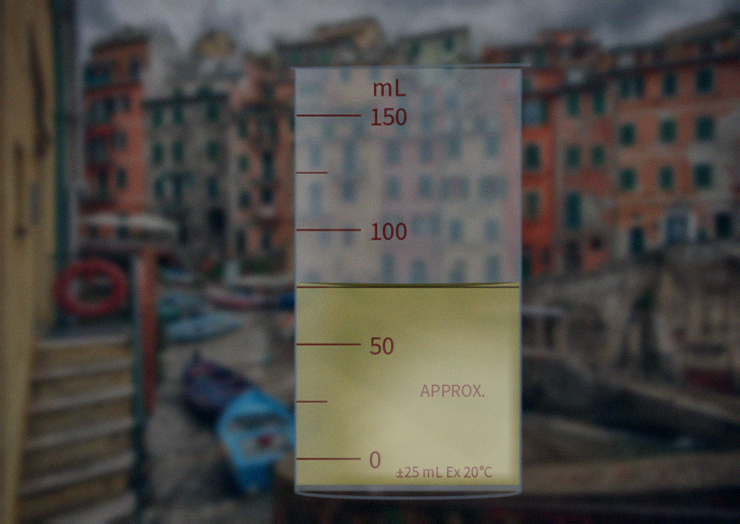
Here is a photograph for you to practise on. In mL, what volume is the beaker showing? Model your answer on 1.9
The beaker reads 75
